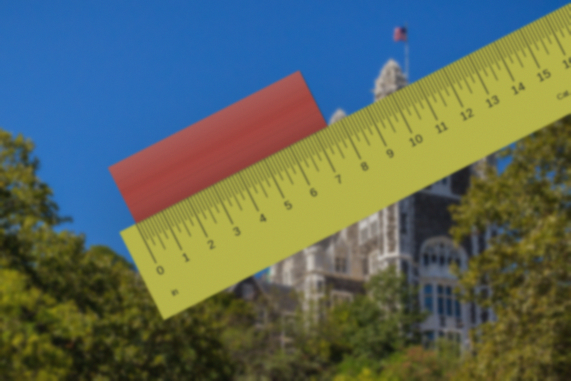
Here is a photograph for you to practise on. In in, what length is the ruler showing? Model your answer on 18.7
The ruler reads 7.5
